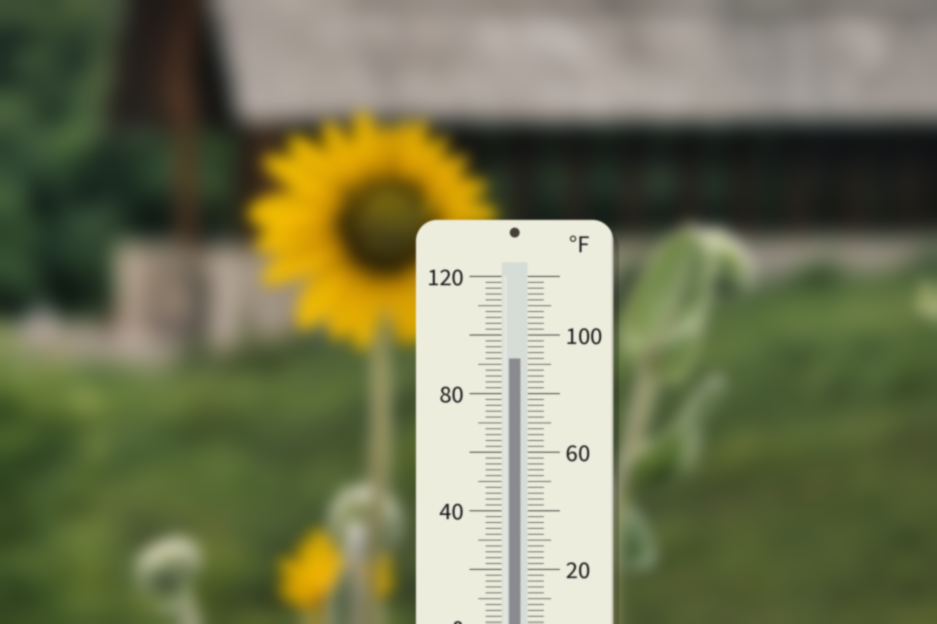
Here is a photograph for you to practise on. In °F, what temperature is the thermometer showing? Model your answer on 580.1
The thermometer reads 92
